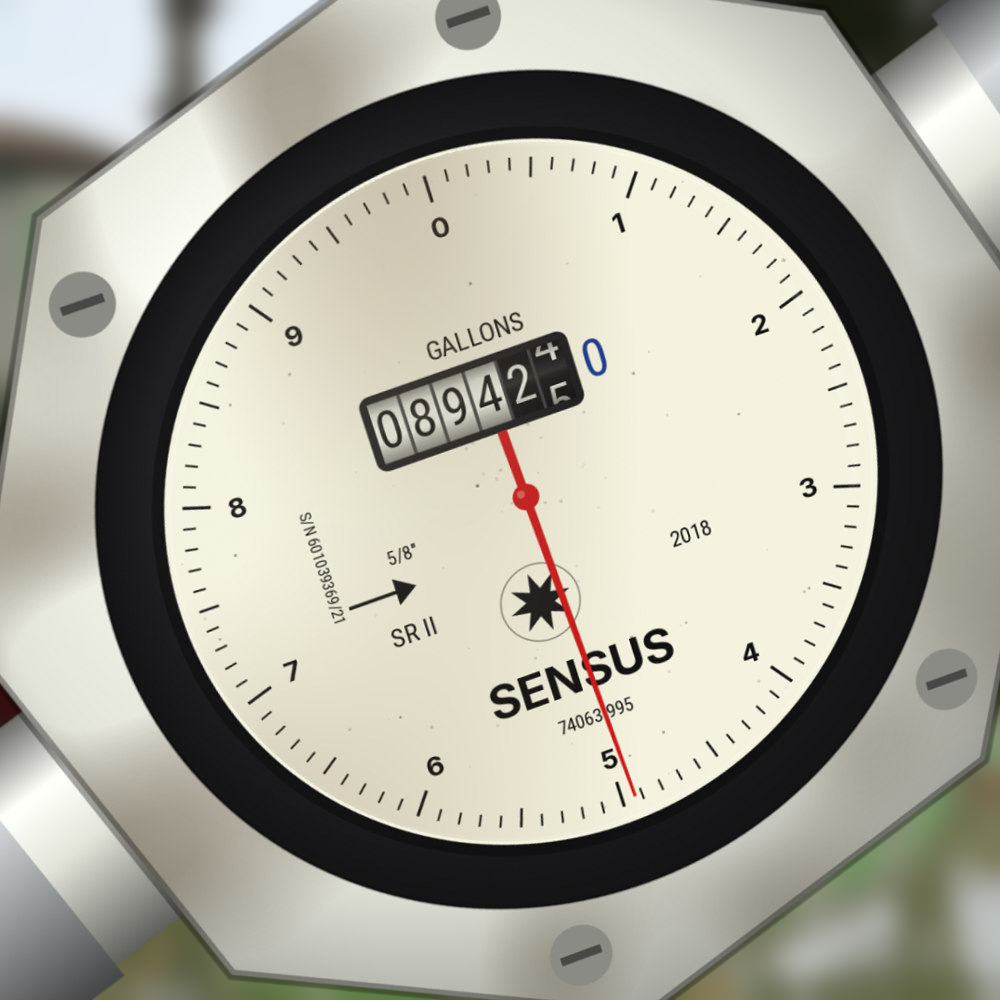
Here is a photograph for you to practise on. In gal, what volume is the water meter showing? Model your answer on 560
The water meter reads 894244.9
